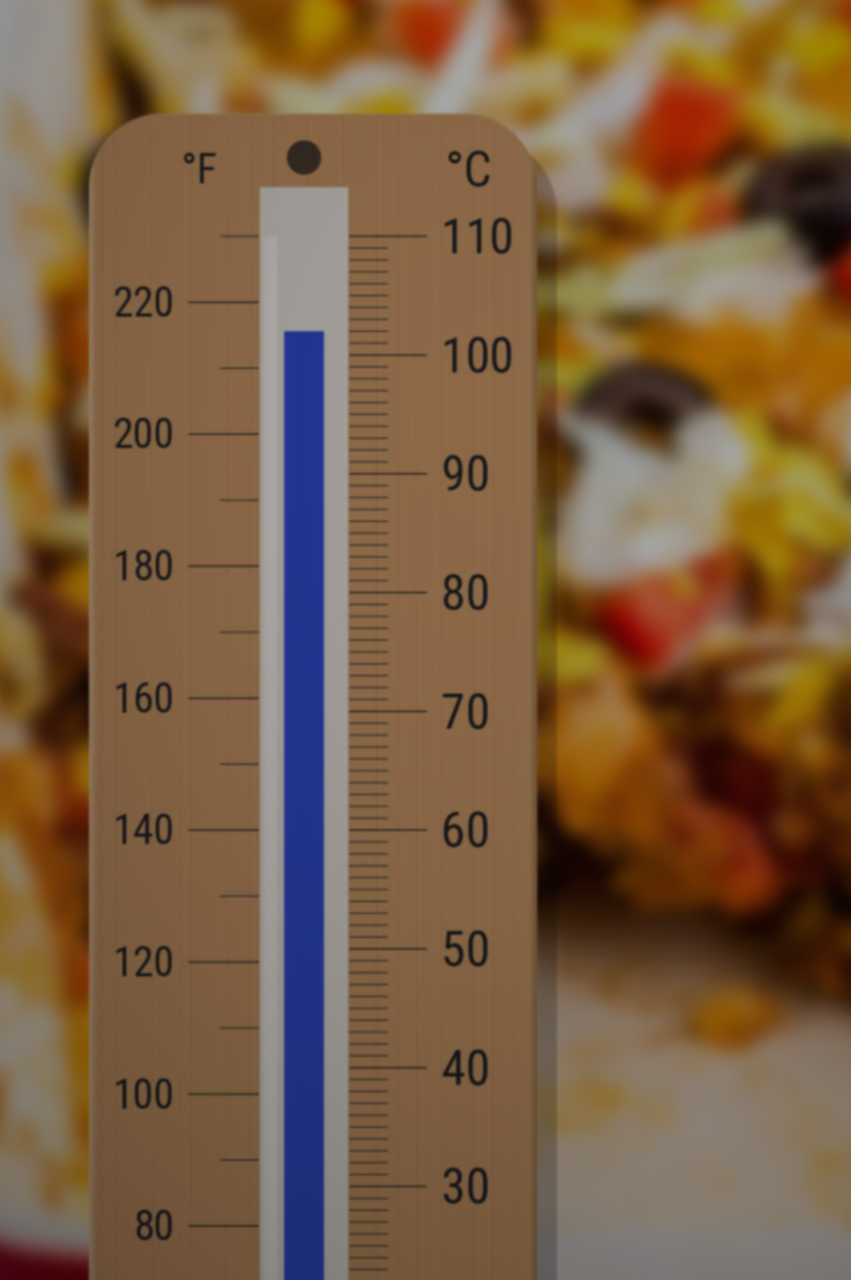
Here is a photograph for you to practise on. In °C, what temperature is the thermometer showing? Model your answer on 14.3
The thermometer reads 102
